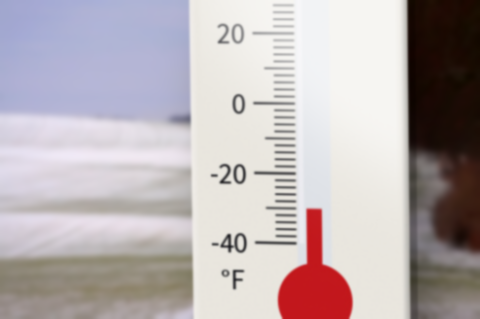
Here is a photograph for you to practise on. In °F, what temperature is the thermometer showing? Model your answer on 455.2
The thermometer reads -30
